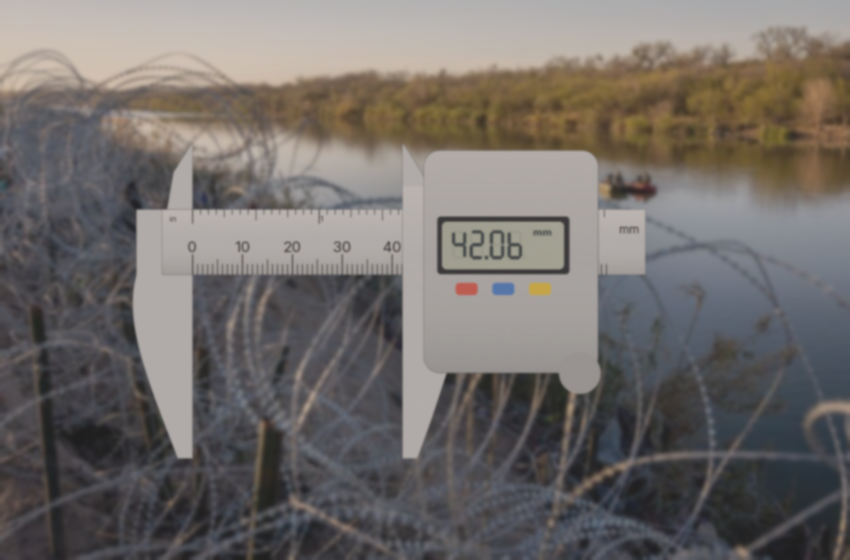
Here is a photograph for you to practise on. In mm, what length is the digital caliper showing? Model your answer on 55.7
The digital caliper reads 42.06
